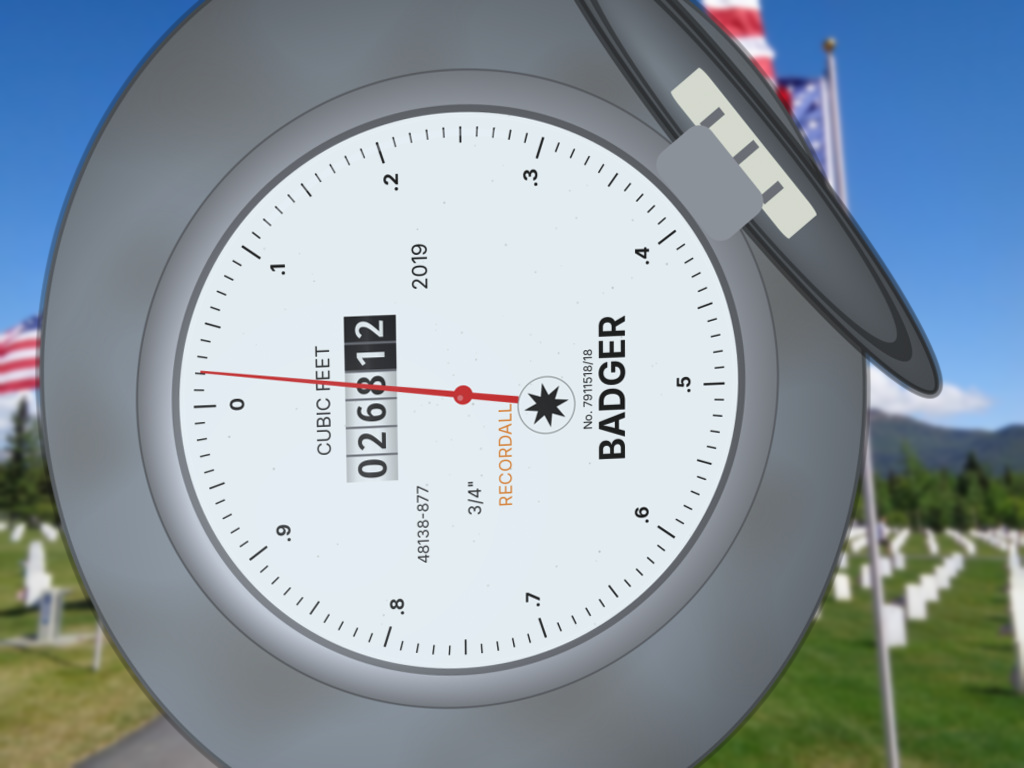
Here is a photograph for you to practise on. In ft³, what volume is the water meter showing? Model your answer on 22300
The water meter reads 26812.02
